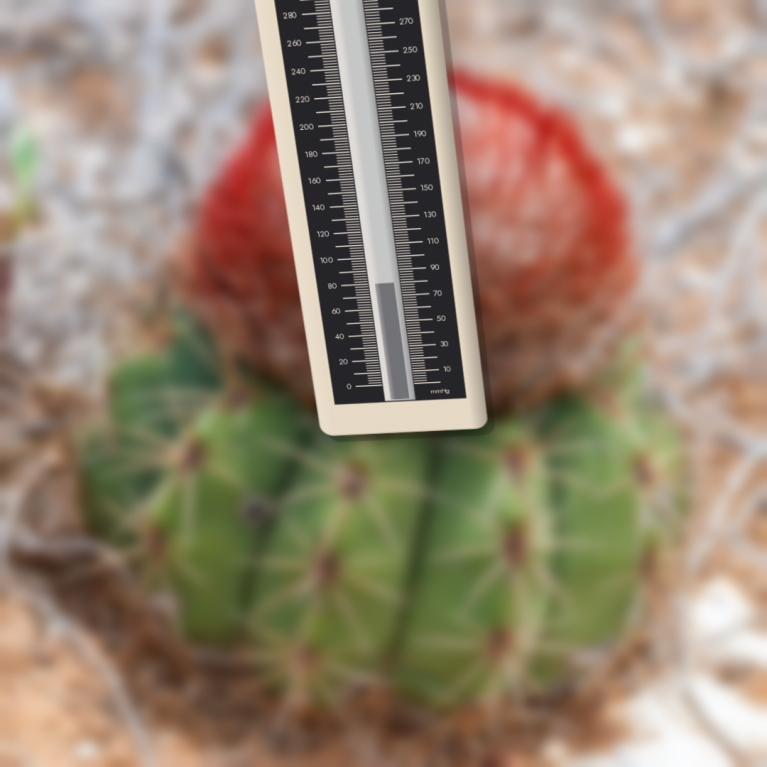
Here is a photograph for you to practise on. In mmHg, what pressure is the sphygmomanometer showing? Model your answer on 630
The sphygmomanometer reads 80
